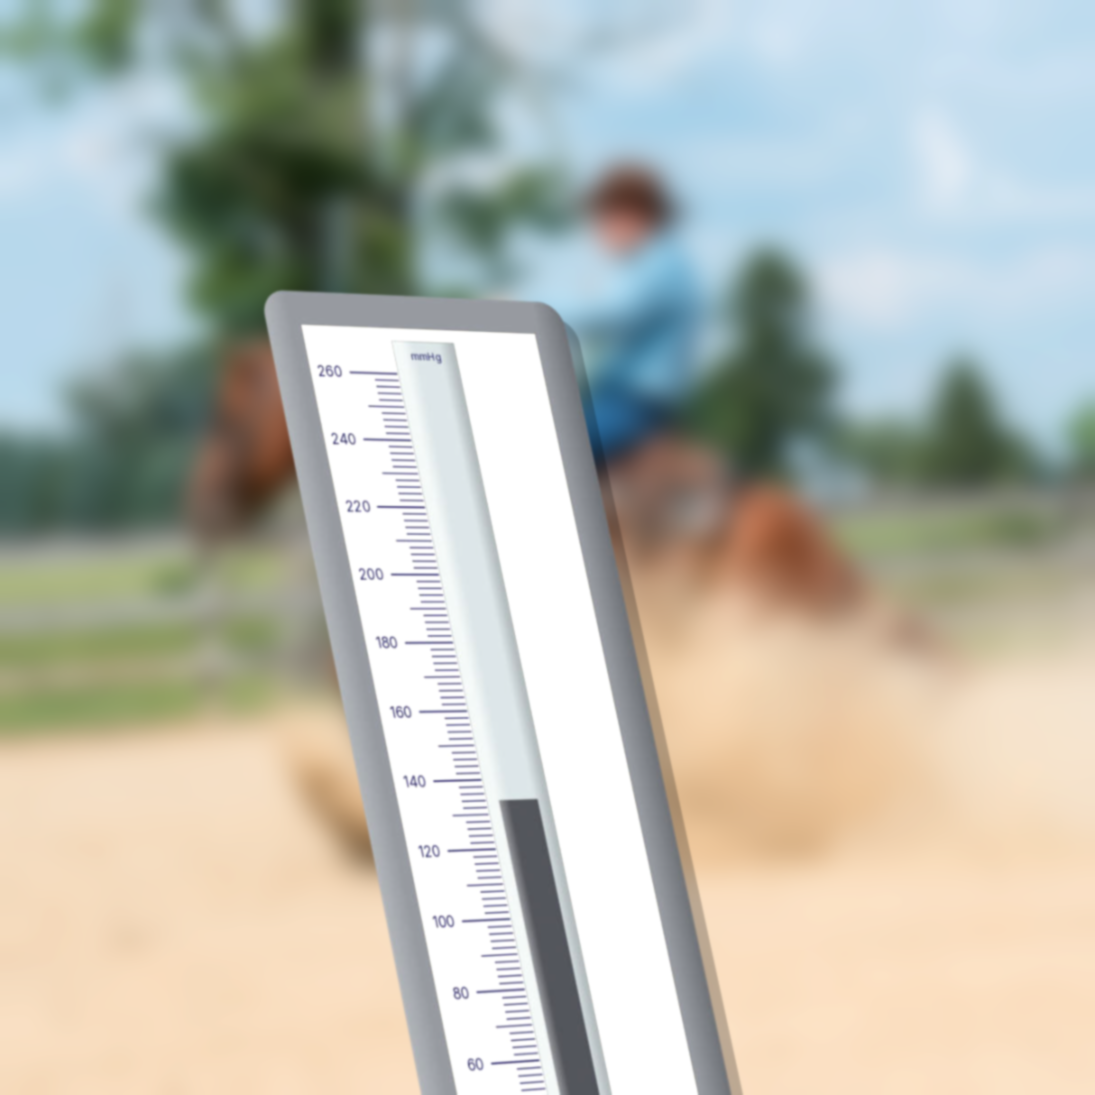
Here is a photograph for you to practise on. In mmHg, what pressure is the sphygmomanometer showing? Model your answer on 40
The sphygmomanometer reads 134
